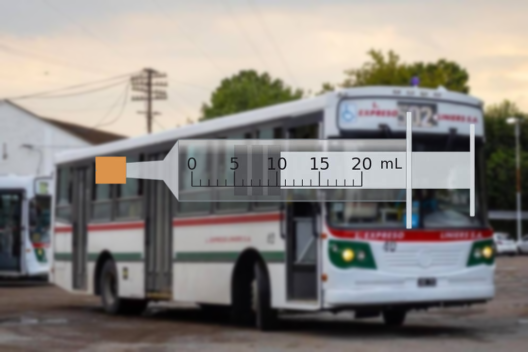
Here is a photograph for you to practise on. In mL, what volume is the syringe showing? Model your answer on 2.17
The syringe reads 5
